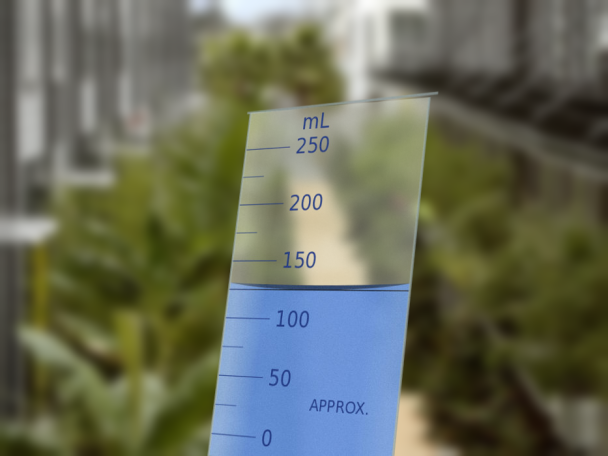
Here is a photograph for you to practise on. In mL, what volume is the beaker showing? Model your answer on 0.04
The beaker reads 125
